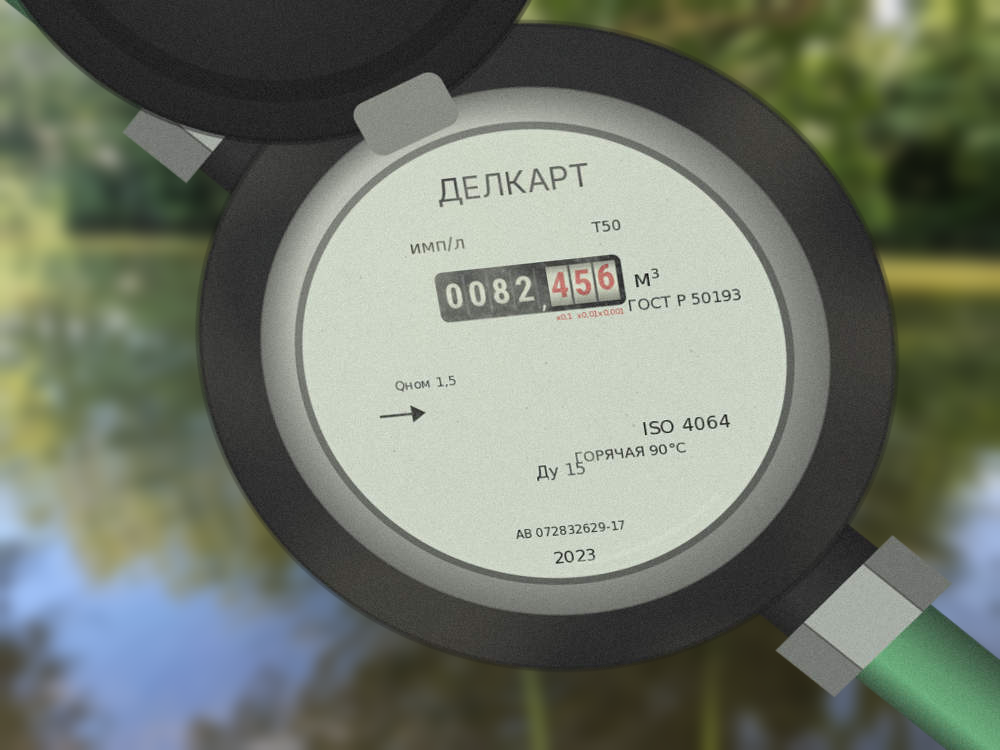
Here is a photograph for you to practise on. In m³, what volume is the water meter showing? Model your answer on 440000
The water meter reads 82.456
